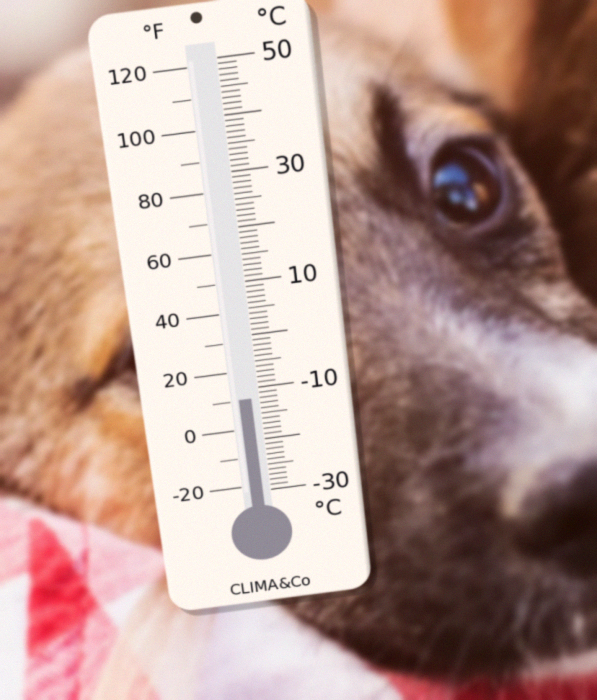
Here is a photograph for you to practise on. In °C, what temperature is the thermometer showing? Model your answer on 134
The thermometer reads -12
